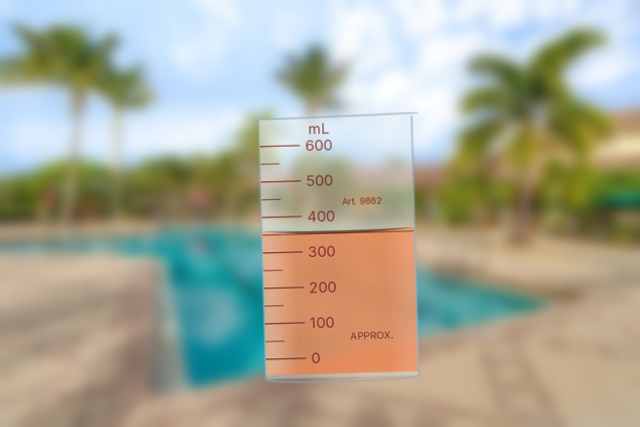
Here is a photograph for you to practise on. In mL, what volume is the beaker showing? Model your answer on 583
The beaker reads 350
